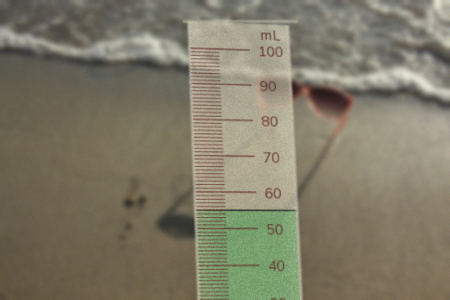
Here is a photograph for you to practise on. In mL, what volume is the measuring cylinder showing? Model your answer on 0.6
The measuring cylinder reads 55
